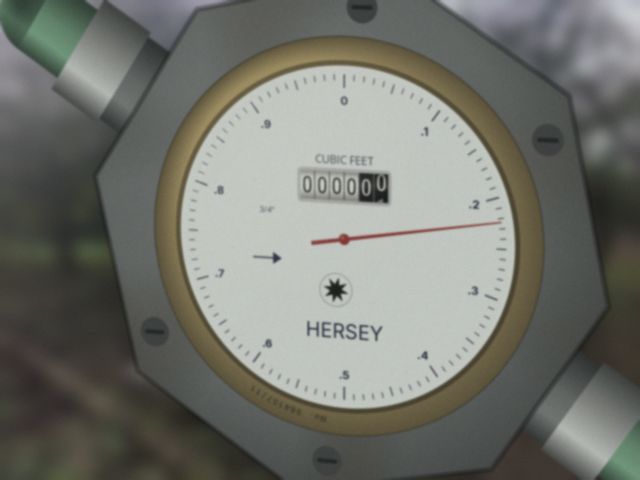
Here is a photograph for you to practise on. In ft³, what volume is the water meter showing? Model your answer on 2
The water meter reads 0.22
